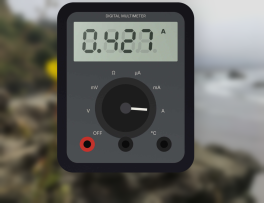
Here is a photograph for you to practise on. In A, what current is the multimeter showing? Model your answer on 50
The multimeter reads 0.427
